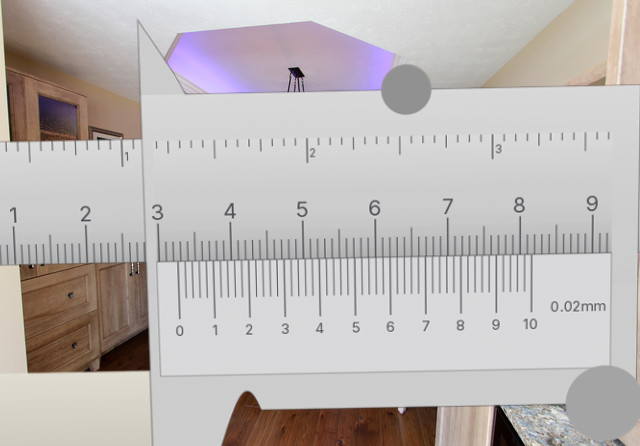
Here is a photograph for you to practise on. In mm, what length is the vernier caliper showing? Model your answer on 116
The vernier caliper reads 32.6
